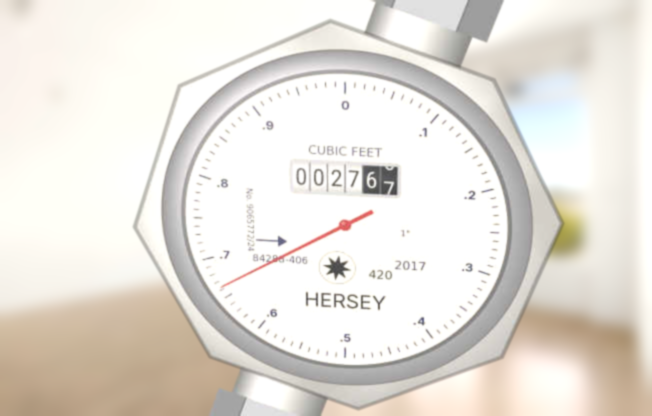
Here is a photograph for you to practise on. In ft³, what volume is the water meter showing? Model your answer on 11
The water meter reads 2766.66
